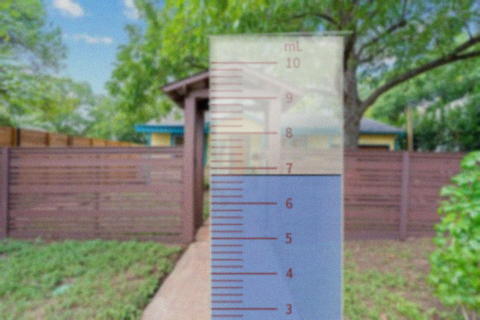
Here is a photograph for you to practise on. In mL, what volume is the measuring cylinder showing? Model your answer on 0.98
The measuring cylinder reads 6.8
